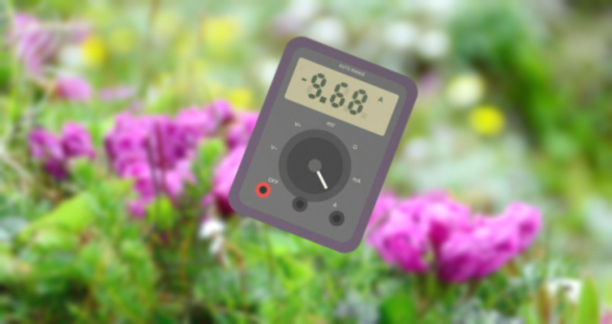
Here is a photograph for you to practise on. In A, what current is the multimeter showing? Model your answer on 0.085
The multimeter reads -9.68
